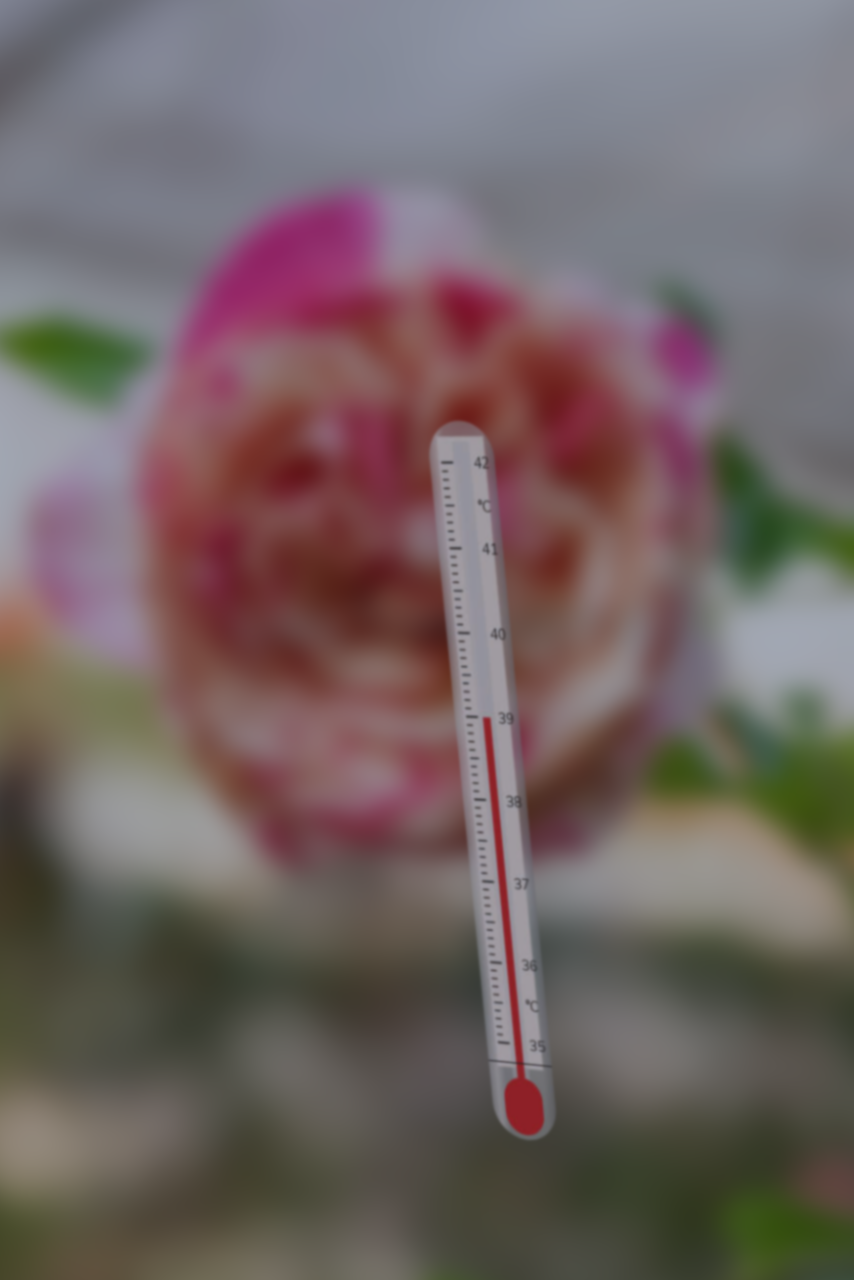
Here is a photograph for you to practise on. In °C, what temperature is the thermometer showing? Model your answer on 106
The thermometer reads 39
